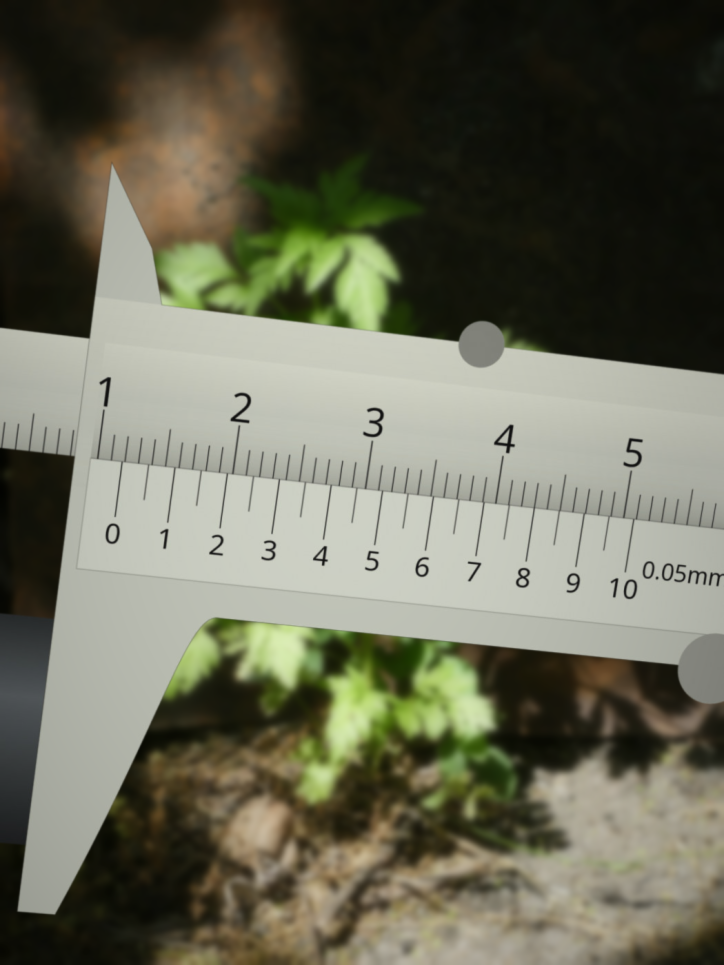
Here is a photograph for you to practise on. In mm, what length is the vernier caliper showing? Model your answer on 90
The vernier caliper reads 11.8
